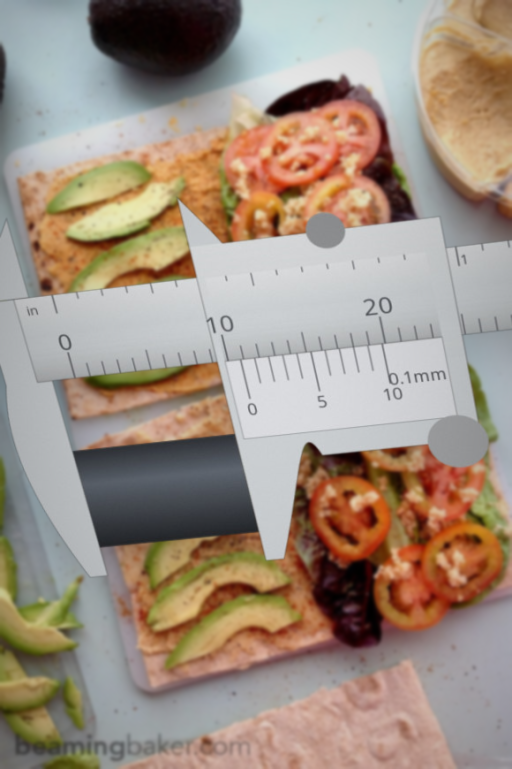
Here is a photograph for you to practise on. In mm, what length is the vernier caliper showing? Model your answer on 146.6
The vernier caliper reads 10.8
